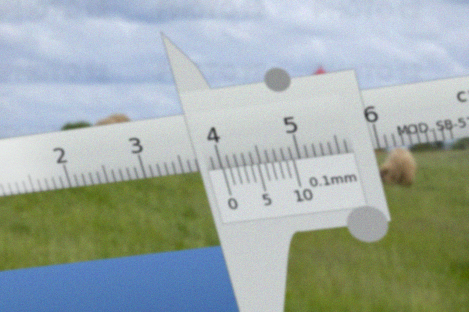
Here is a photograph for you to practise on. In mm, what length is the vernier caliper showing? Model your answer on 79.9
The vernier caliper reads 40.2
